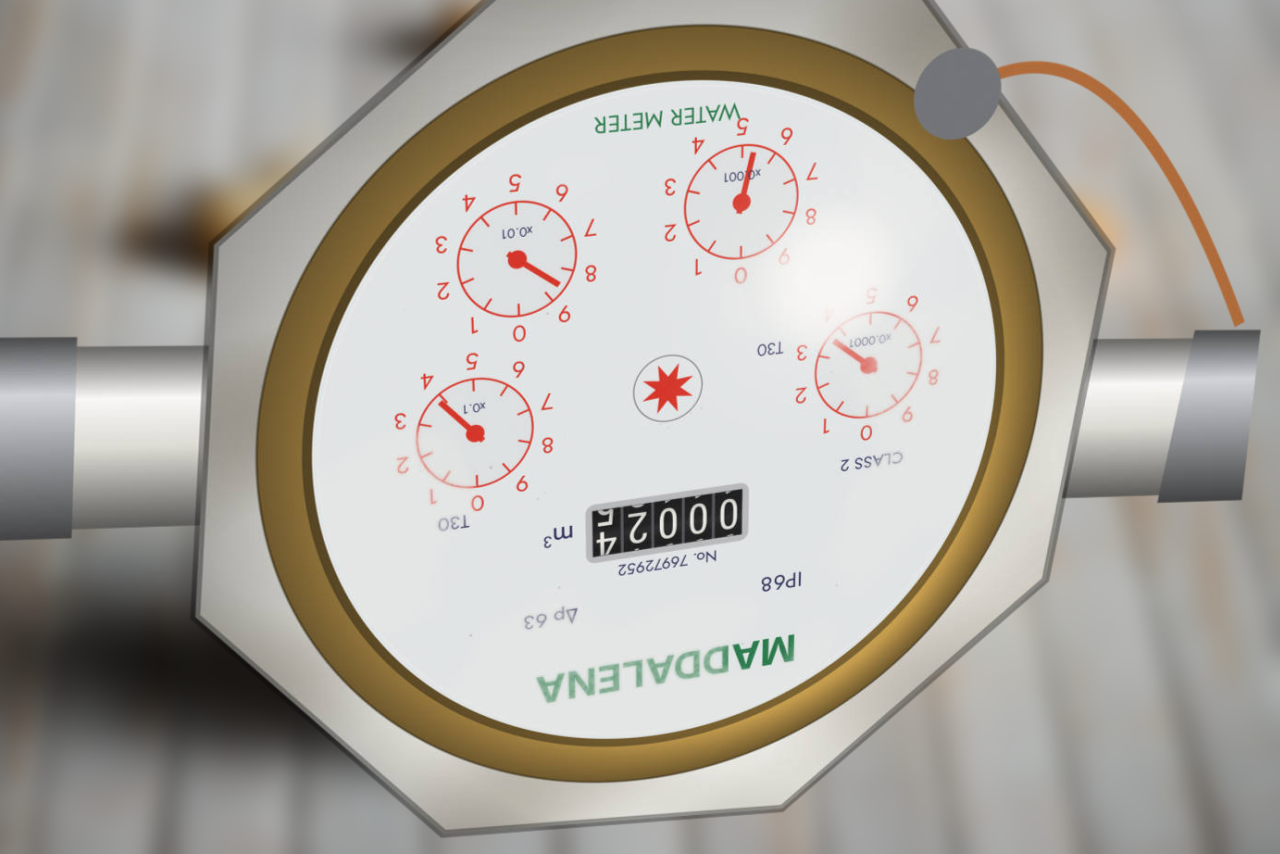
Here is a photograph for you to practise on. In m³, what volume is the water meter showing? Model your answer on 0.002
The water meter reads 24.3853
